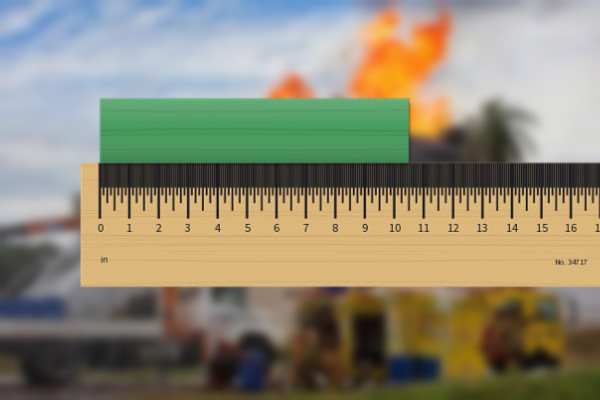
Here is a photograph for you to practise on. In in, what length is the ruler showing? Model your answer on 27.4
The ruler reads 10.5
